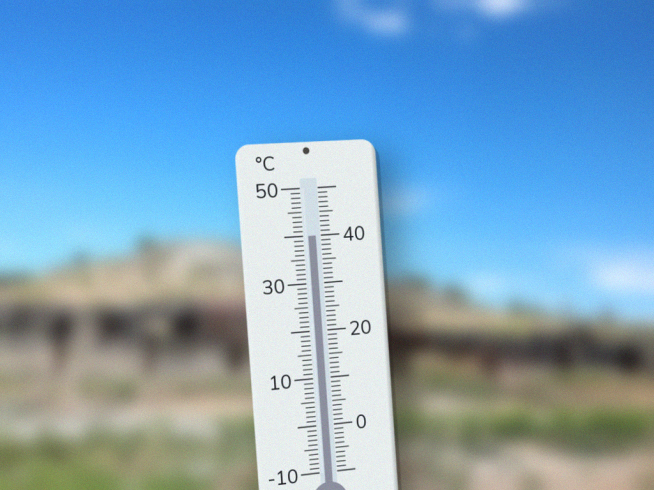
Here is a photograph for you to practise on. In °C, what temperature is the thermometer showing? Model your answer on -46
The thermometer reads 40
